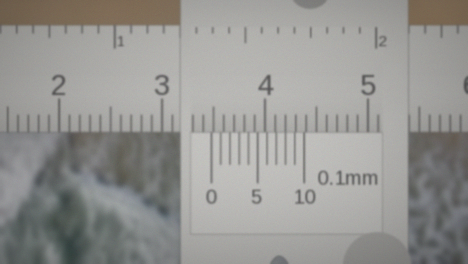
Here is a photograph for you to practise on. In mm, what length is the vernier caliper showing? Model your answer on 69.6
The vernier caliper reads 34.8
